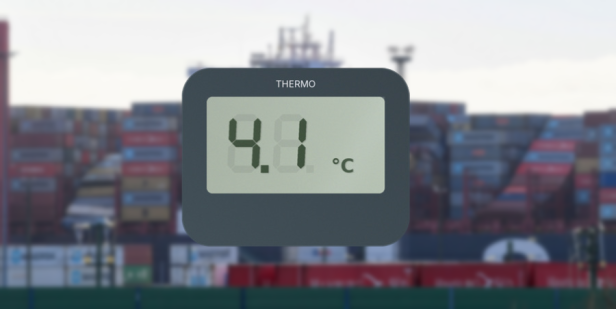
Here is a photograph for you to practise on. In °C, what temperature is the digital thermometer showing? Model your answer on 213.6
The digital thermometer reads 4.1
